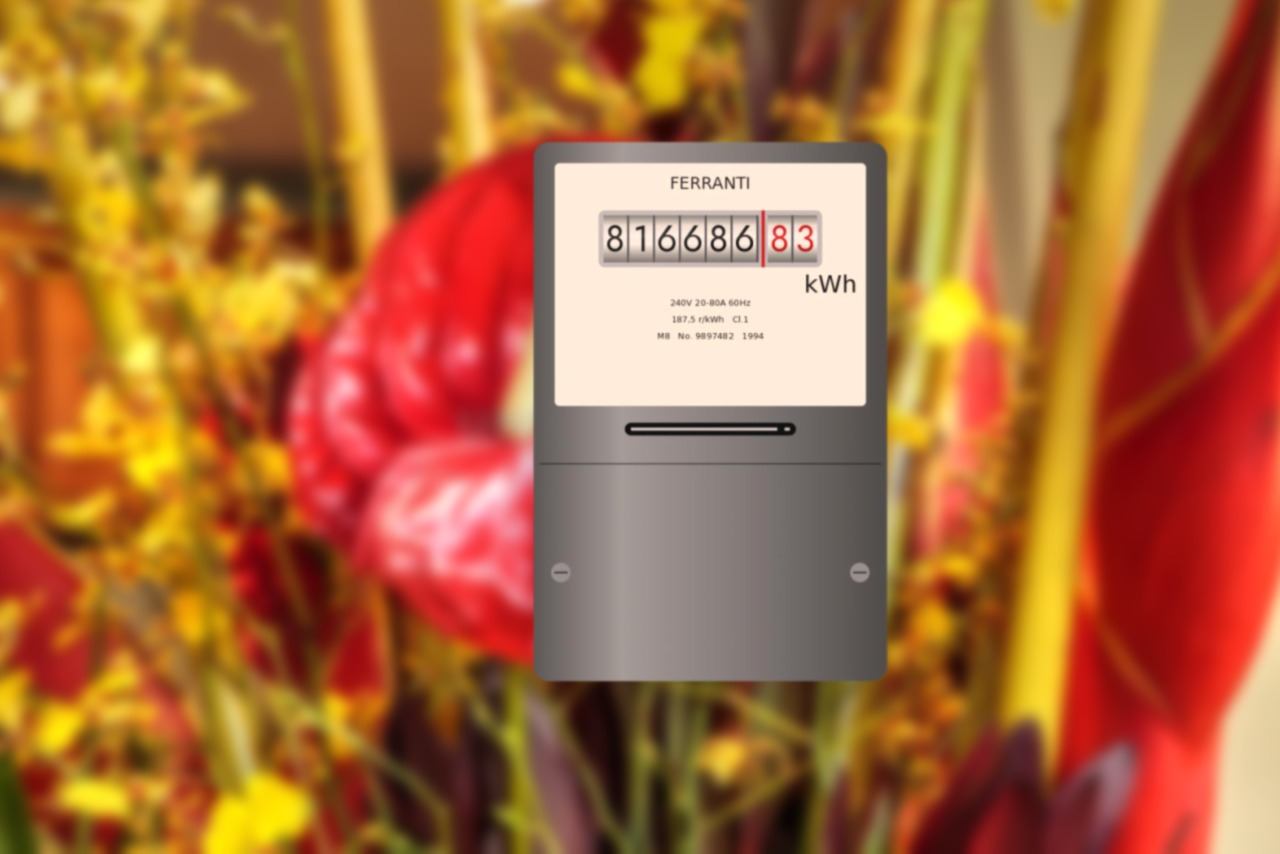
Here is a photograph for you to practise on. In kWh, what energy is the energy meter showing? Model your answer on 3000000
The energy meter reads 816686.83
